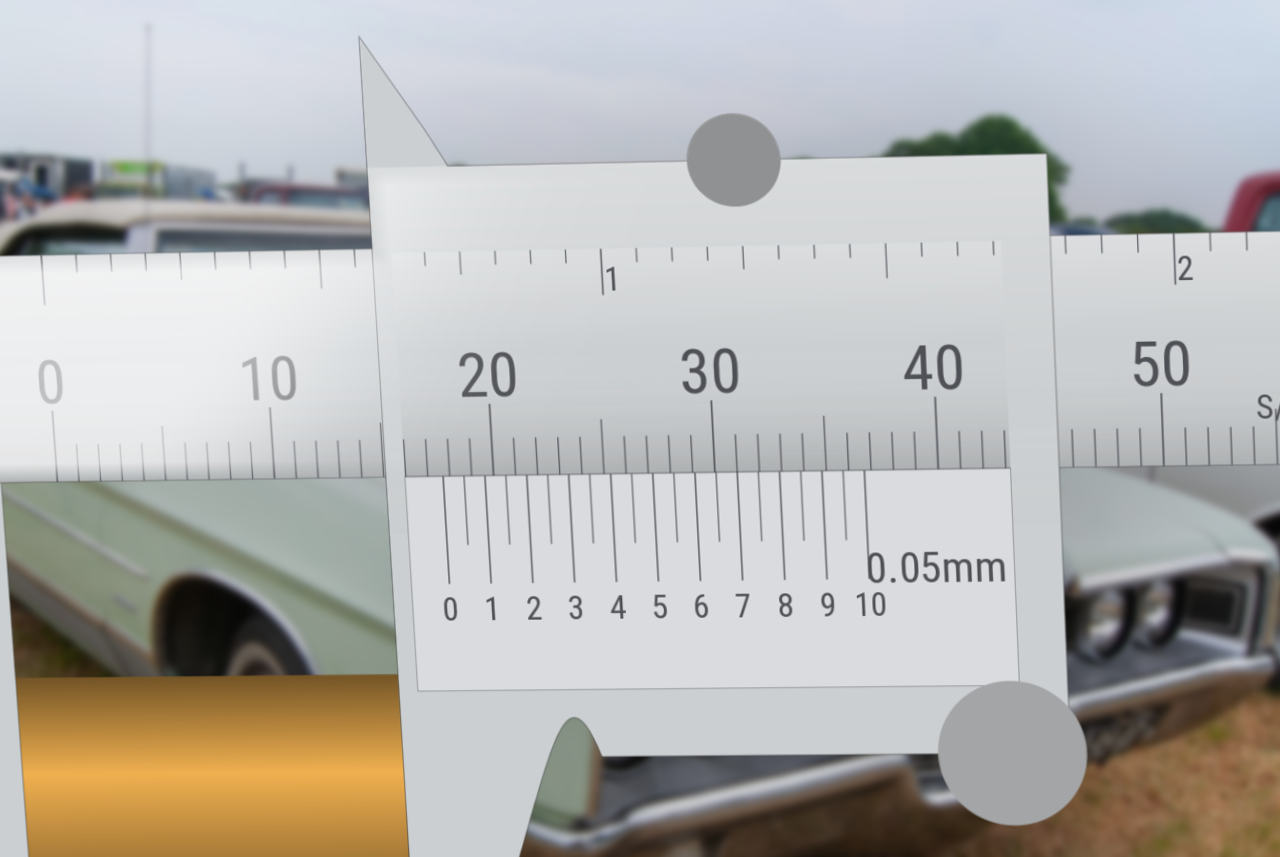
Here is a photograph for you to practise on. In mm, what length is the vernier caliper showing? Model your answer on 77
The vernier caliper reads 17.7
